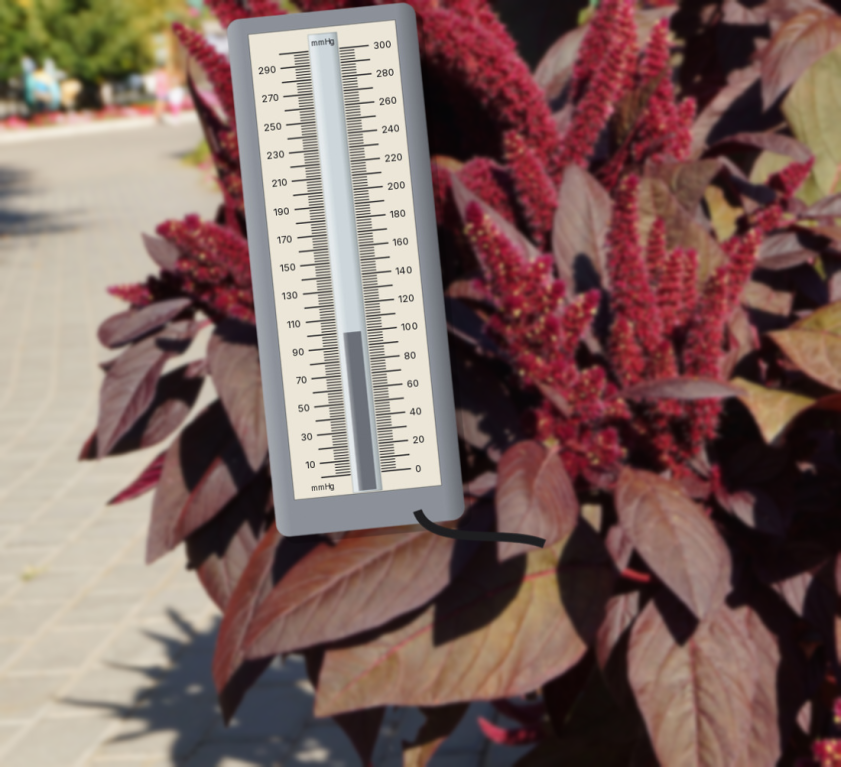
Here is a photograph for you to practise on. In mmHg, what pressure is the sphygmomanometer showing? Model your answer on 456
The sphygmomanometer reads 100
